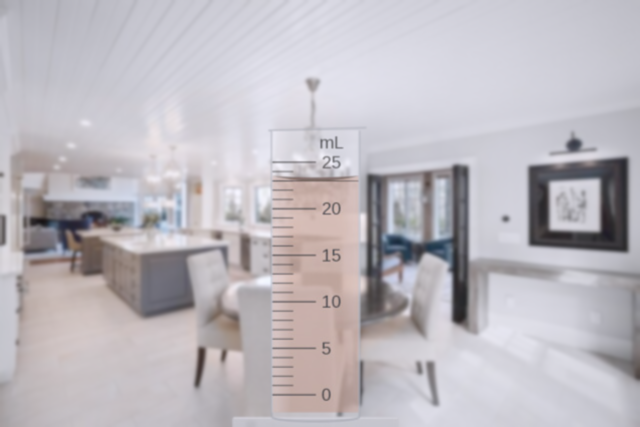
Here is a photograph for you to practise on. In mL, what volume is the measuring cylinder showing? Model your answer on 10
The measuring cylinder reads 23
